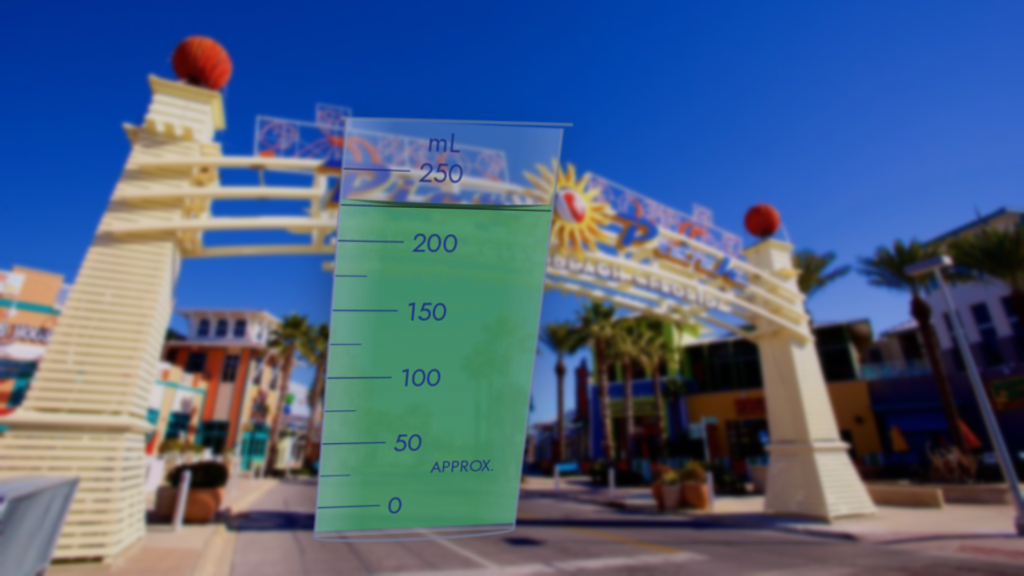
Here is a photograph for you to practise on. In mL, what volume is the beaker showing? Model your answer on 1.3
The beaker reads 225
